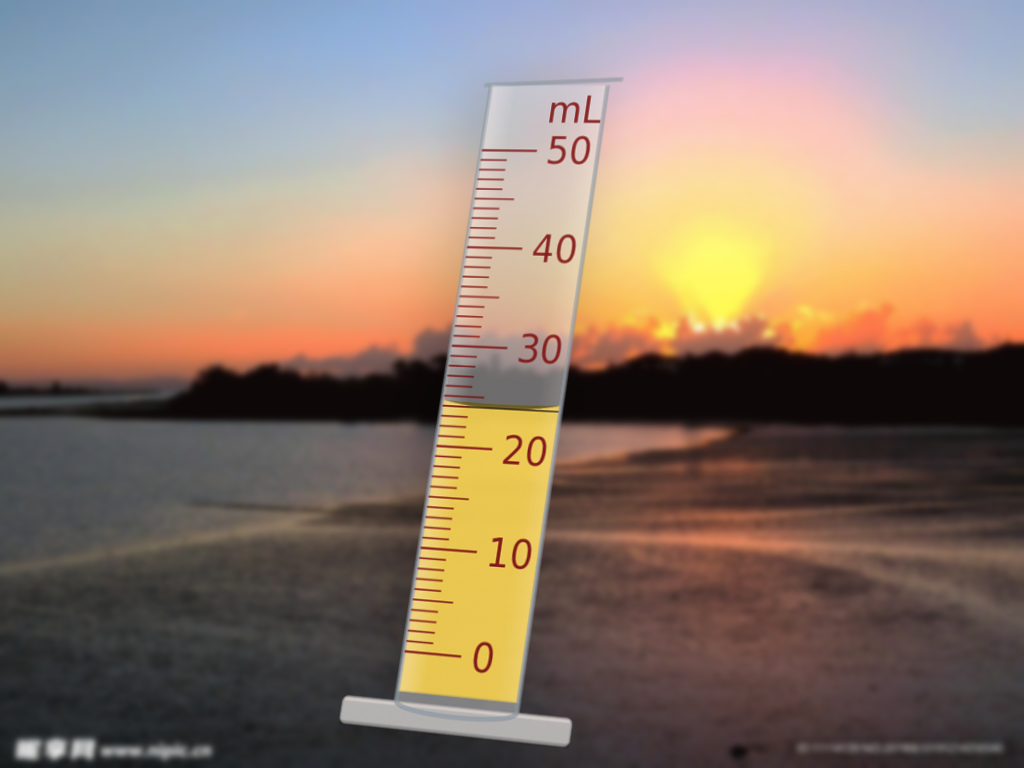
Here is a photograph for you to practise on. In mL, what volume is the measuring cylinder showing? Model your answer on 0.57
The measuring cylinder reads 24
